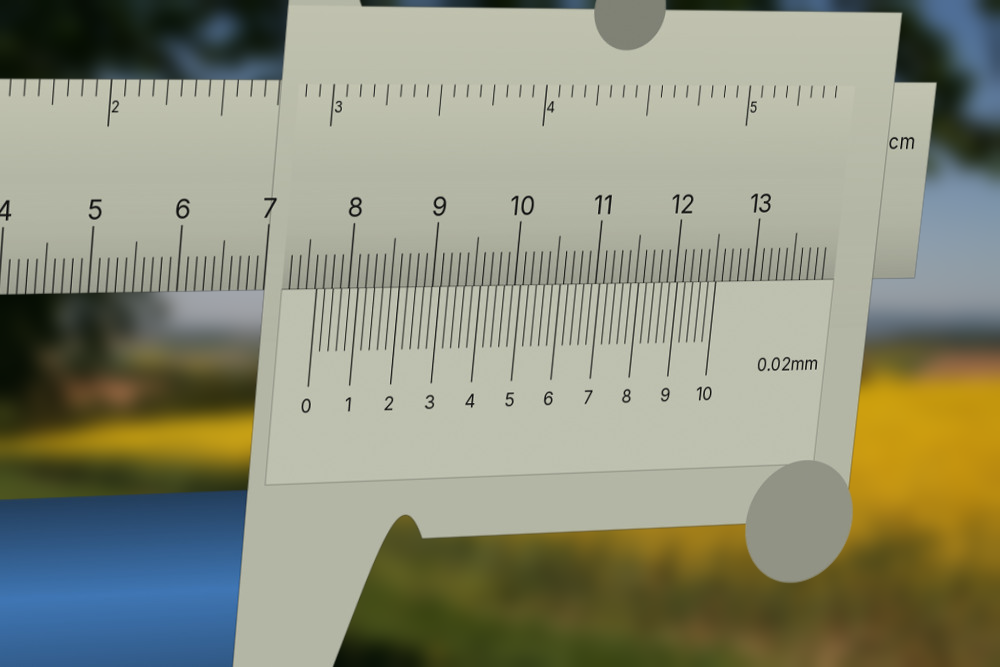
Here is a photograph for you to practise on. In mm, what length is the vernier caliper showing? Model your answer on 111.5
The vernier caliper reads 76.2
